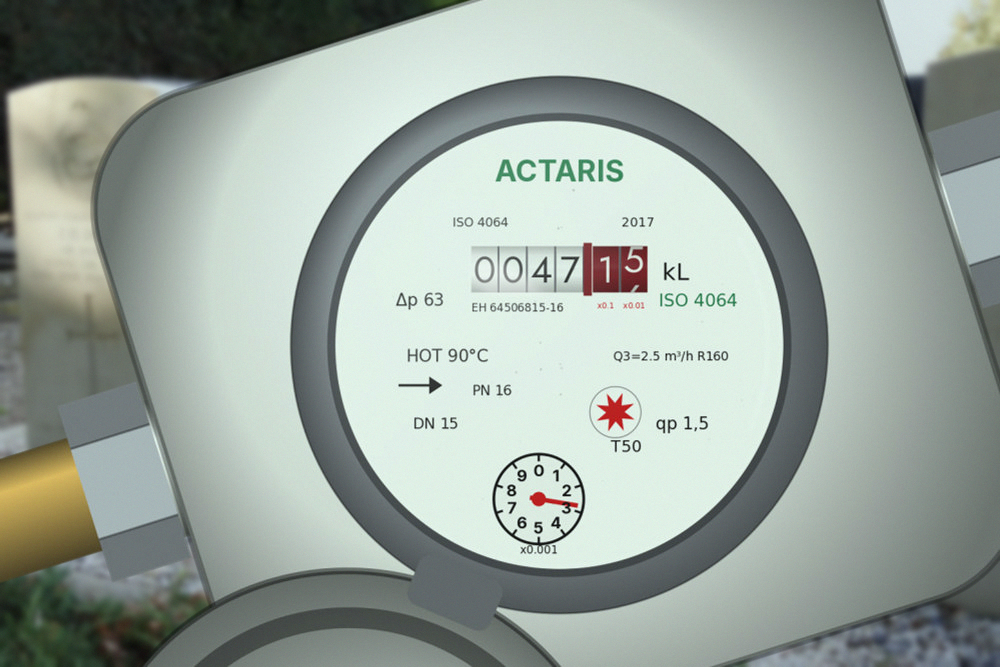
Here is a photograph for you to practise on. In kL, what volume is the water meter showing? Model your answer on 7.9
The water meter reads 47.152
